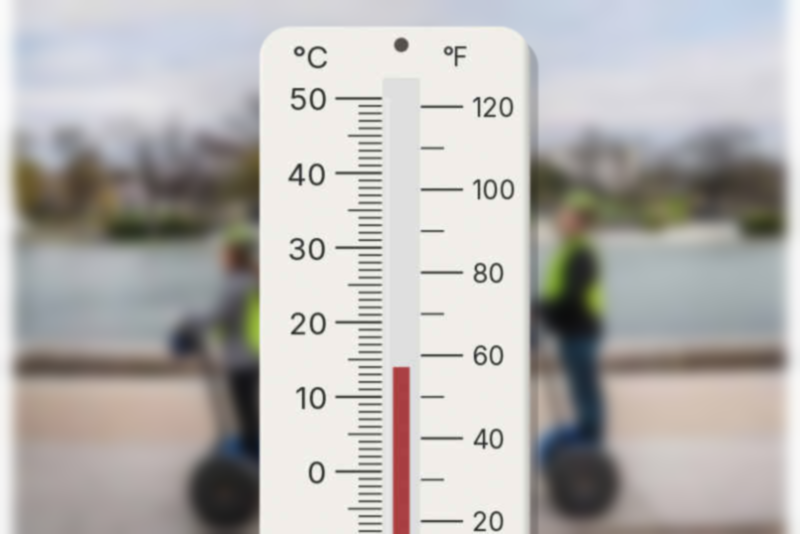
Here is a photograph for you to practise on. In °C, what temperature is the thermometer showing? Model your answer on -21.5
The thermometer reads 14
